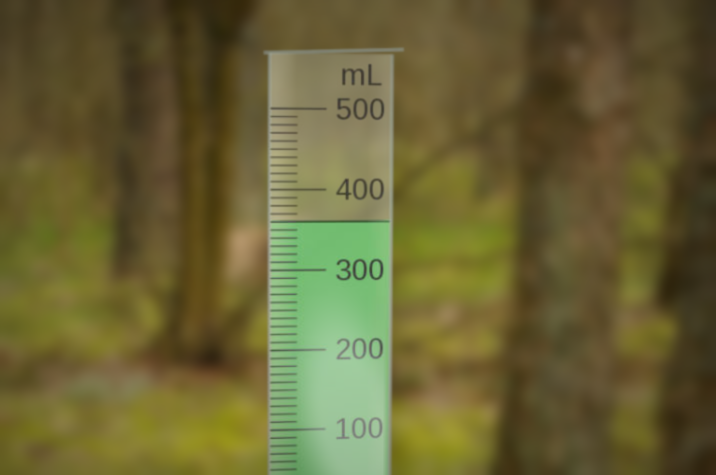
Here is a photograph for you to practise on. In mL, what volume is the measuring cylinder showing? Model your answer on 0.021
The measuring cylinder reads 360
